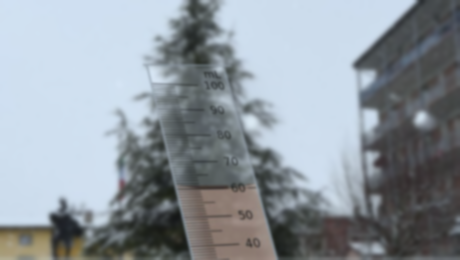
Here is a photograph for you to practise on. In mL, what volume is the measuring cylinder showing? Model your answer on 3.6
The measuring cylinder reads 60
